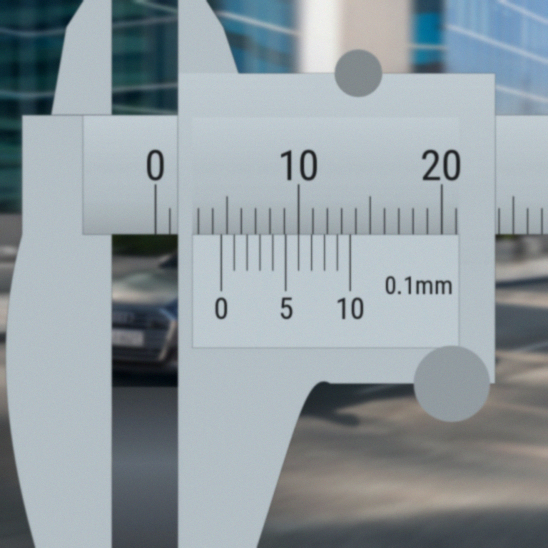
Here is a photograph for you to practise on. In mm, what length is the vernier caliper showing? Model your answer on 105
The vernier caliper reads 4.6
